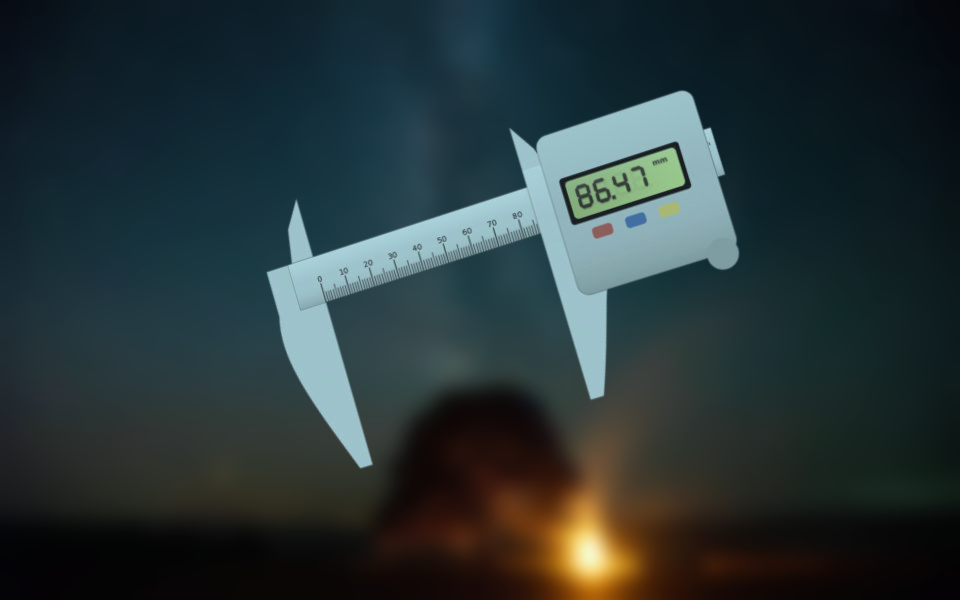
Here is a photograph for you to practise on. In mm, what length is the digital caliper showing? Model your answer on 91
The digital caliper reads 86.47
